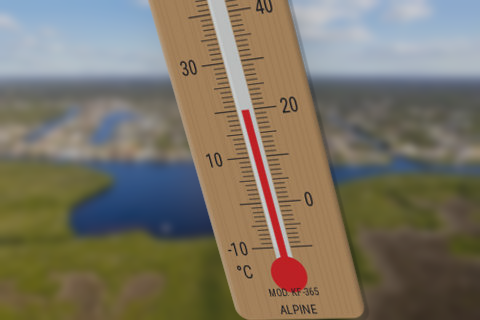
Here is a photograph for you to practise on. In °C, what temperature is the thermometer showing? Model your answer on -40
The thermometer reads 20
